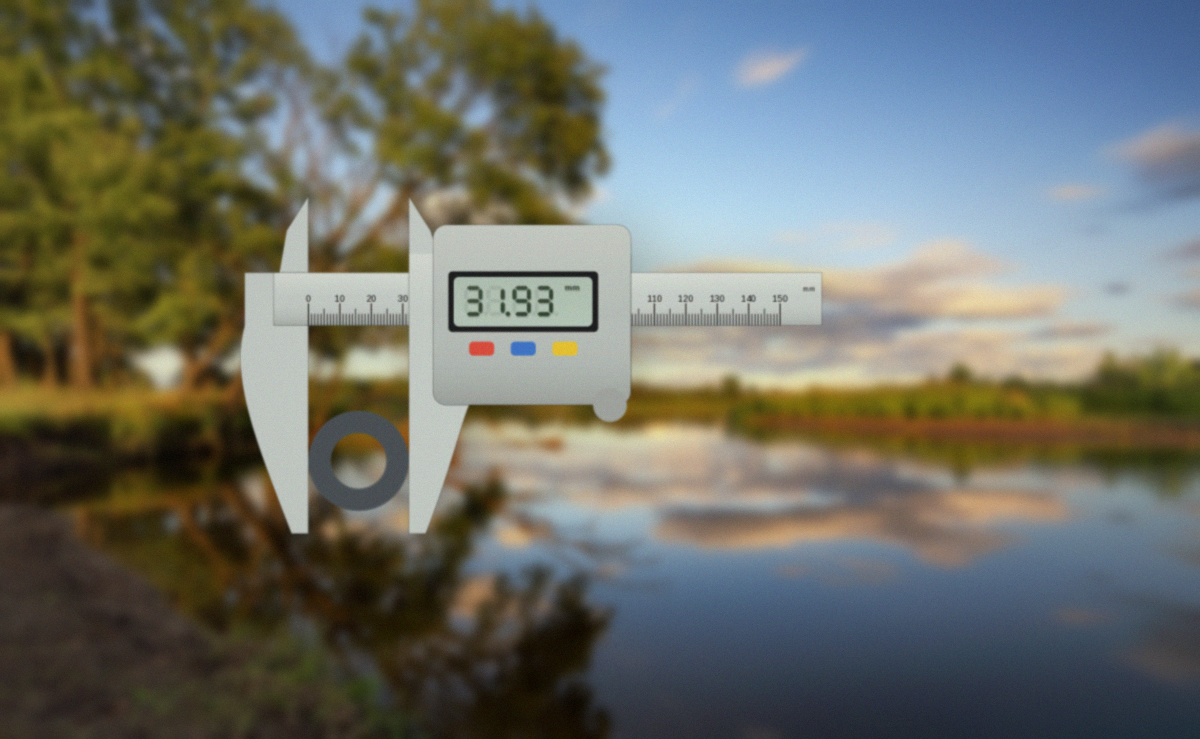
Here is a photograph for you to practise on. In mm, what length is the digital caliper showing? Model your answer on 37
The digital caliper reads 31.93
